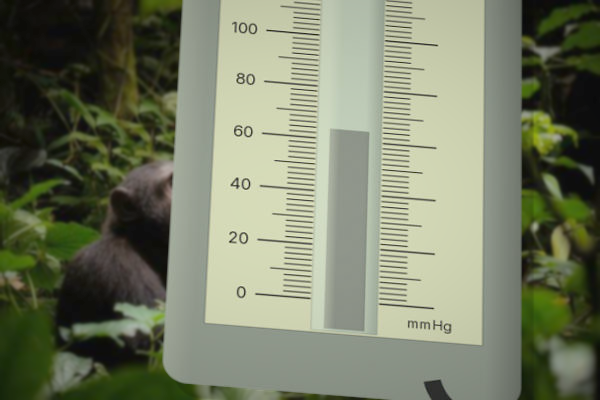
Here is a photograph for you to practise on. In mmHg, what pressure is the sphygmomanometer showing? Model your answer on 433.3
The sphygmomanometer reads 64
